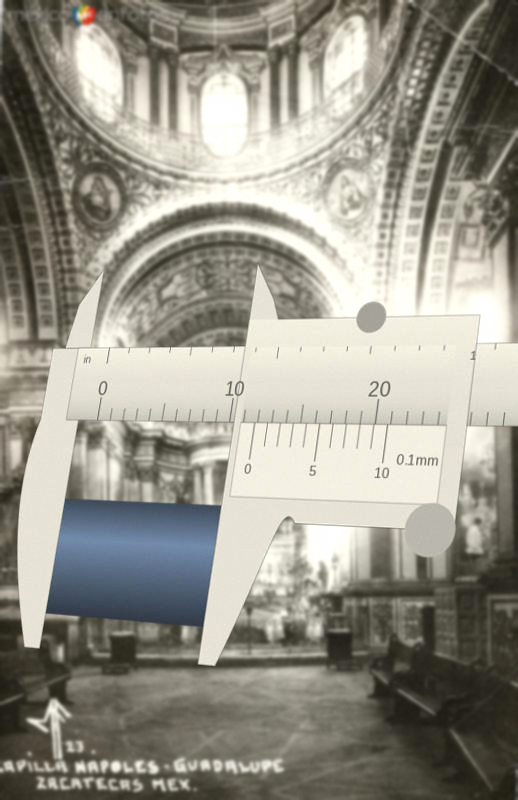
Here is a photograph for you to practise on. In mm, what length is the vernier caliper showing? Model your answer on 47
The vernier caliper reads 11.8
